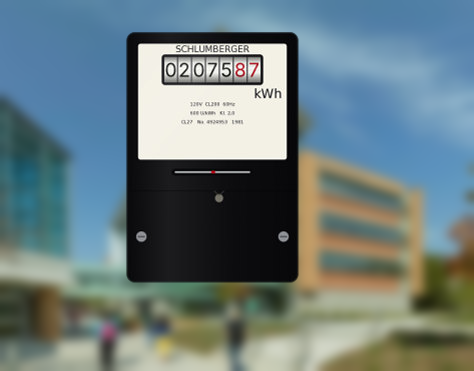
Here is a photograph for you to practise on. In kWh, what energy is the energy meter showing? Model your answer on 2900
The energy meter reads 2075.87
